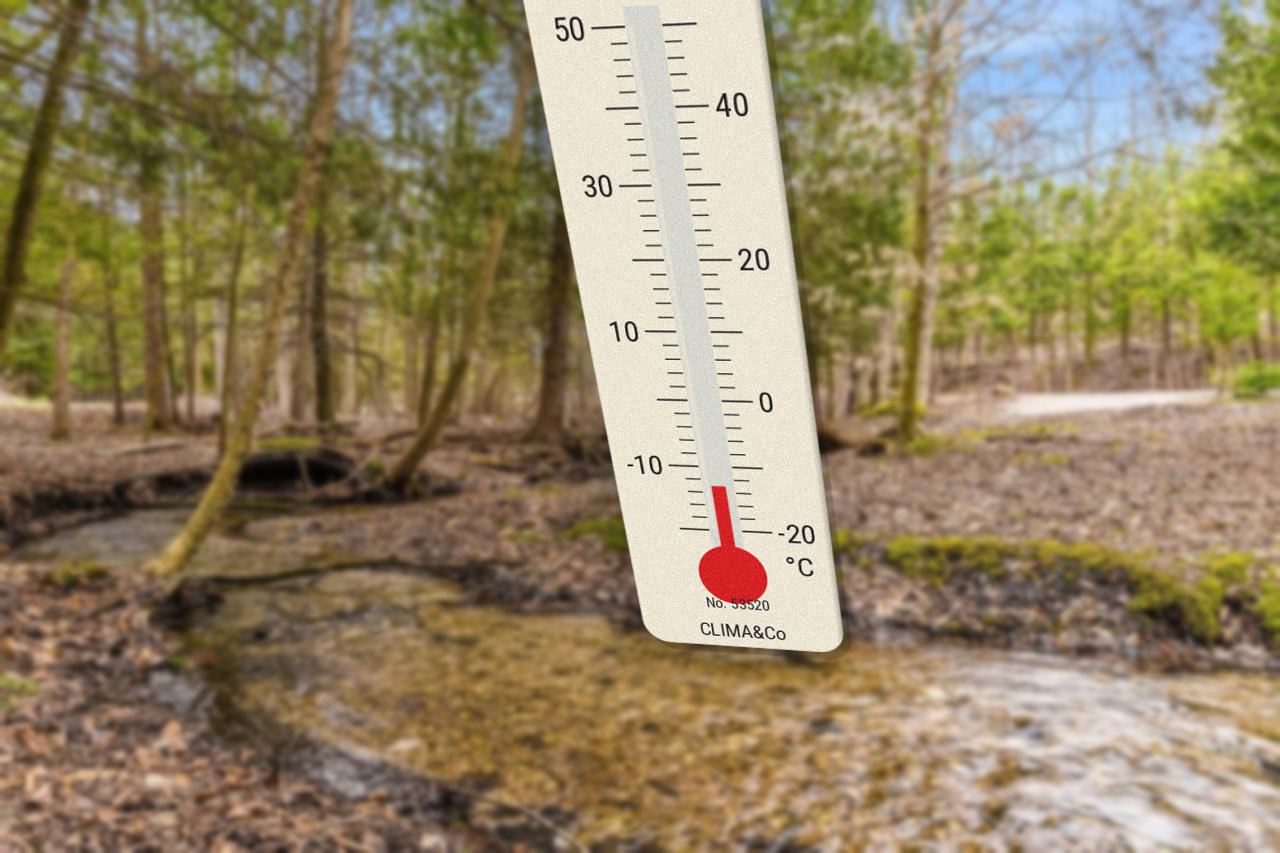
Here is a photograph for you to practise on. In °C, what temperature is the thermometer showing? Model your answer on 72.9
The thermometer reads -13
